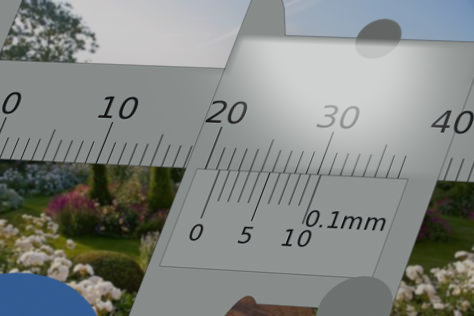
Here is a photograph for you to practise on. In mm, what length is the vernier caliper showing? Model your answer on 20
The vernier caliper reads 21.3
